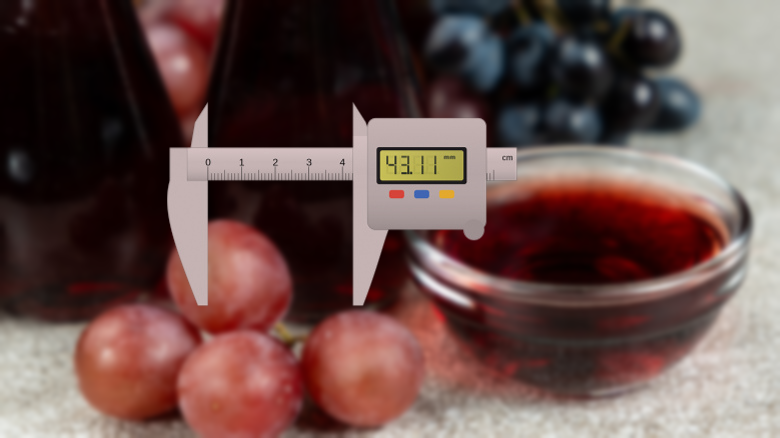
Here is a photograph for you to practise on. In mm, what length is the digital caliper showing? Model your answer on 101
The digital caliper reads 43.11
